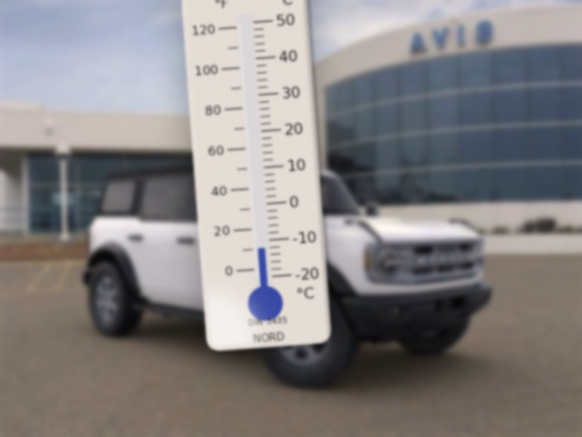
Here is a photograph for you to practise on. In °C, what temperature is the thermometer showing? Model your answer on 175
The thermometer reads -12
